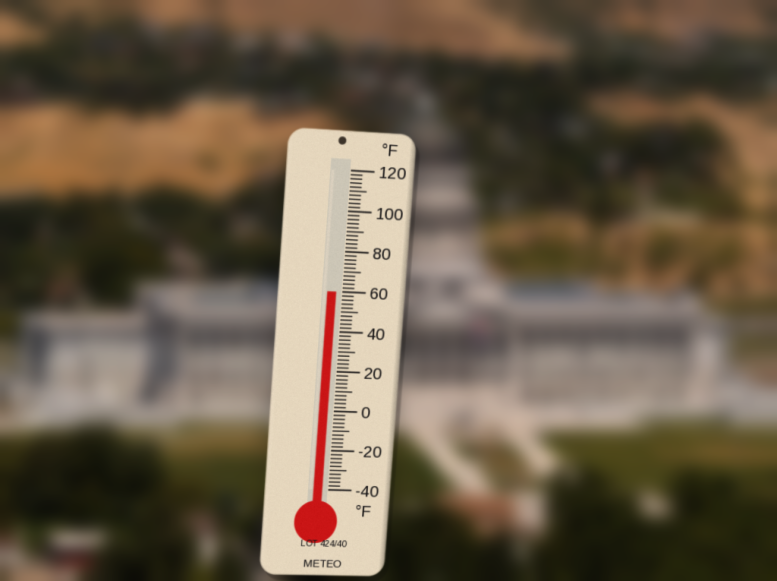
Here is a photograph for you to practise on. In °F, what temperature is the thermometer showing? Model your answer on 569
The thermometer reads 60
